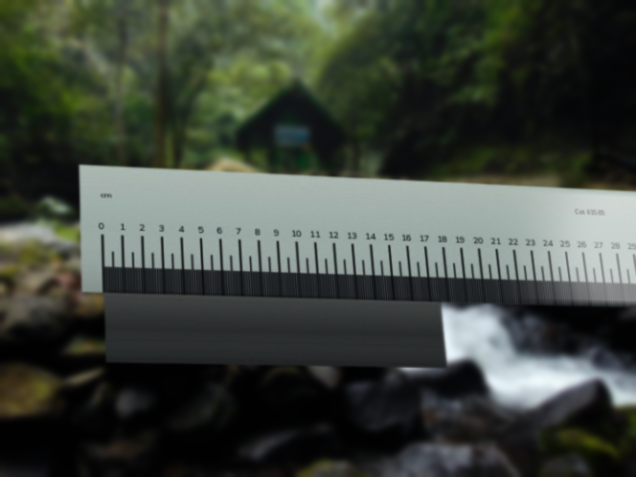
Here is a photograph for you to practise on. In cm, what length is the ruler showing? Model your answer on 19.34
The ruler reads 17.5
